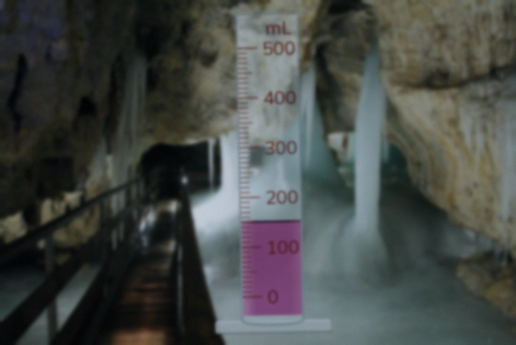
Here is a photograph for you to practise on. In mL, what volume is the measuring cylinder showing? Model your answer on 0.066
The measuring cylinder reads 150
